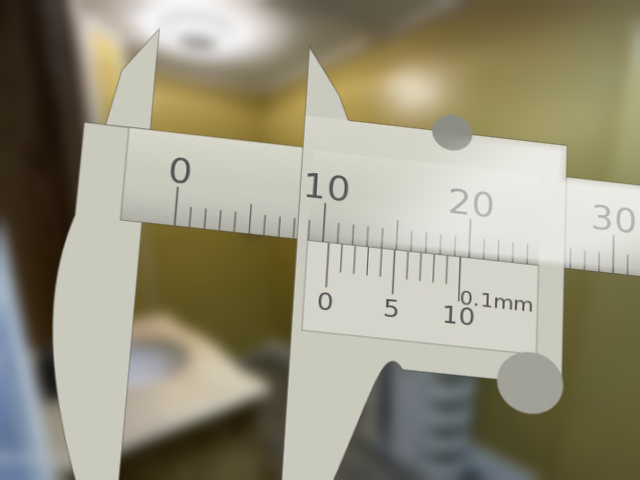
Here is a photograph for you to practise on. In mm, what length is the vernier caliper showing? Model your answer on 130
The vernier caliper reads 10.4
